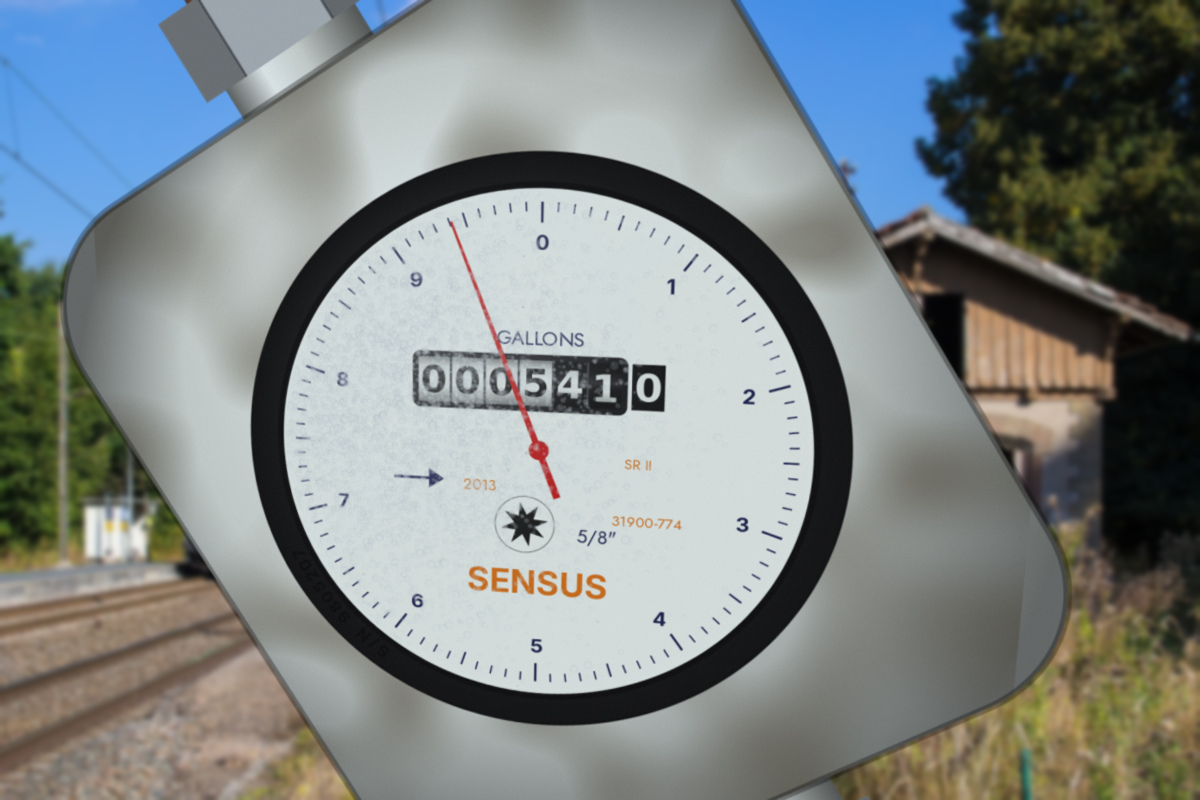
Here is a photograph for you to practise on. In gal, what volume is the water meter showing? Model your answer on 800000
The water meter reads 5409.4
